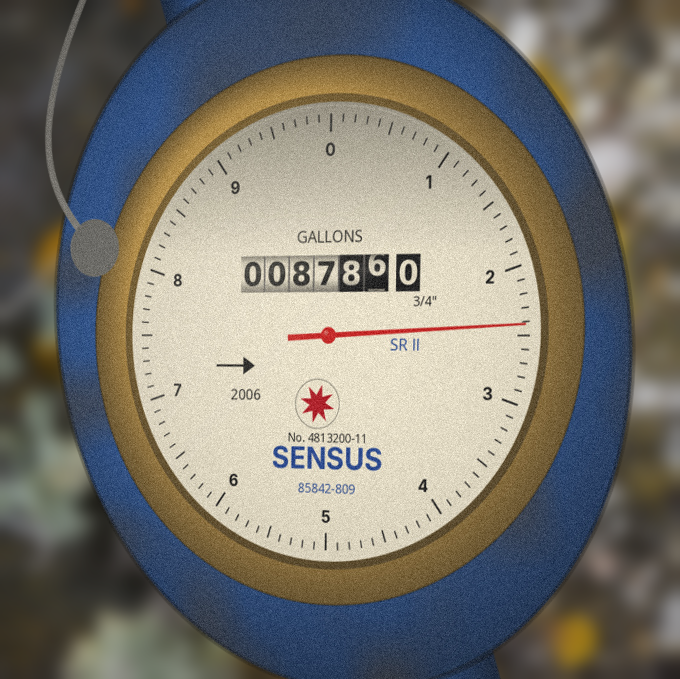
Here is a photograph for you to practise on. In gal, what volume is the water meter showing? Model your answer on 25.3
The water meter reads 87862.4
